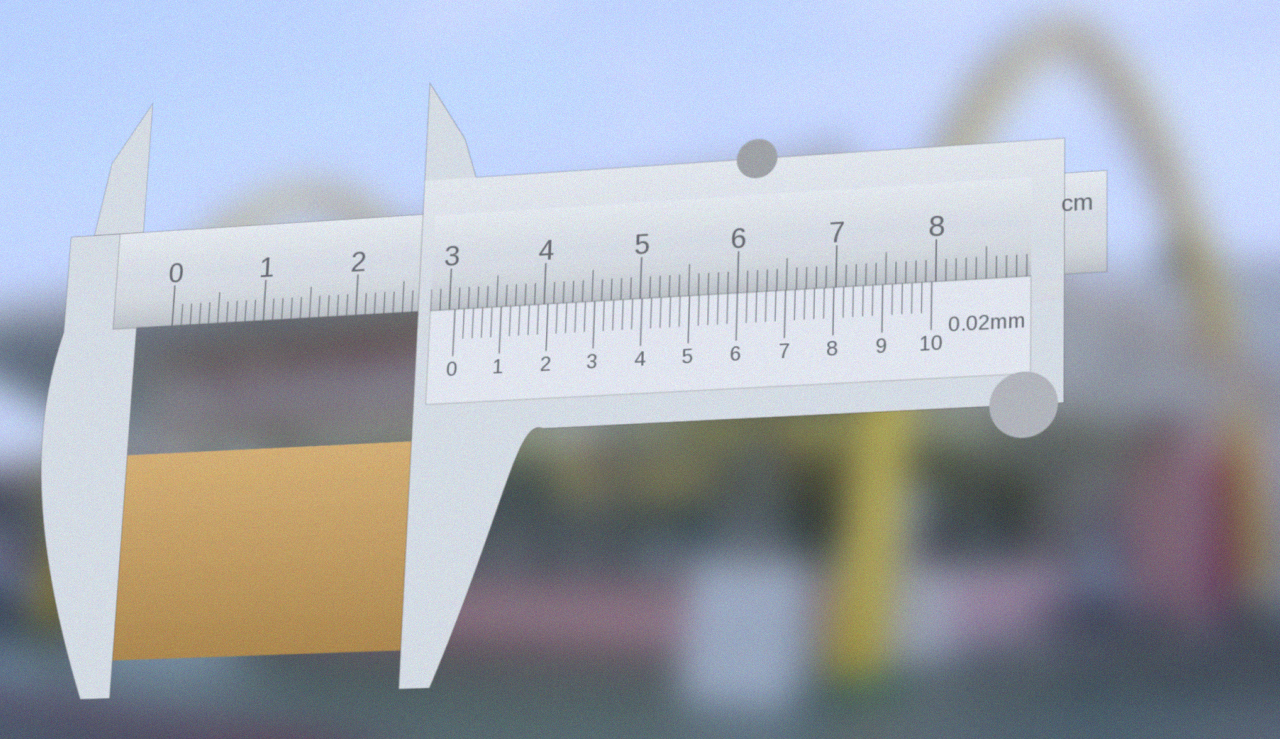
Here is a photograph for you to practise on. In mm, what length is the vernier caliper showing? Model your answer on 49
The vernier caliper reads 30.6
